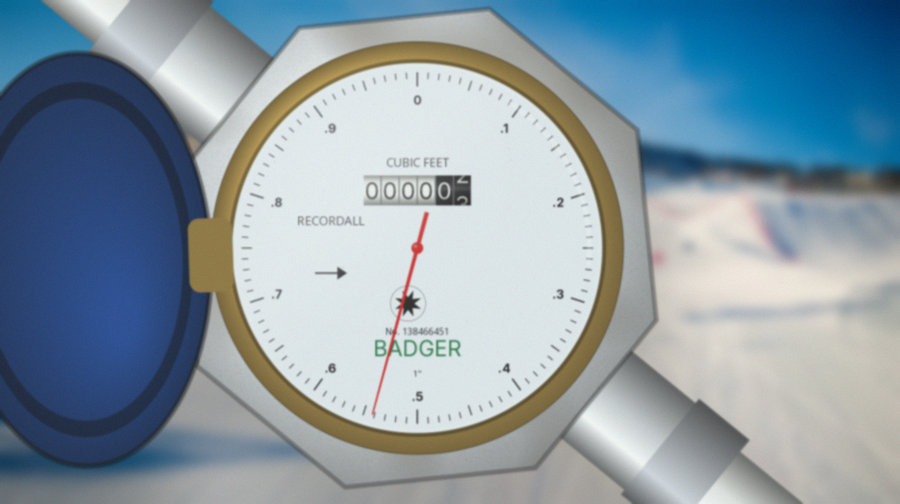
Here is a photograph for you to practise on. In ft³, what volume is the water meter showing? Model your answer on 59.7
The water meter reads 2.54
